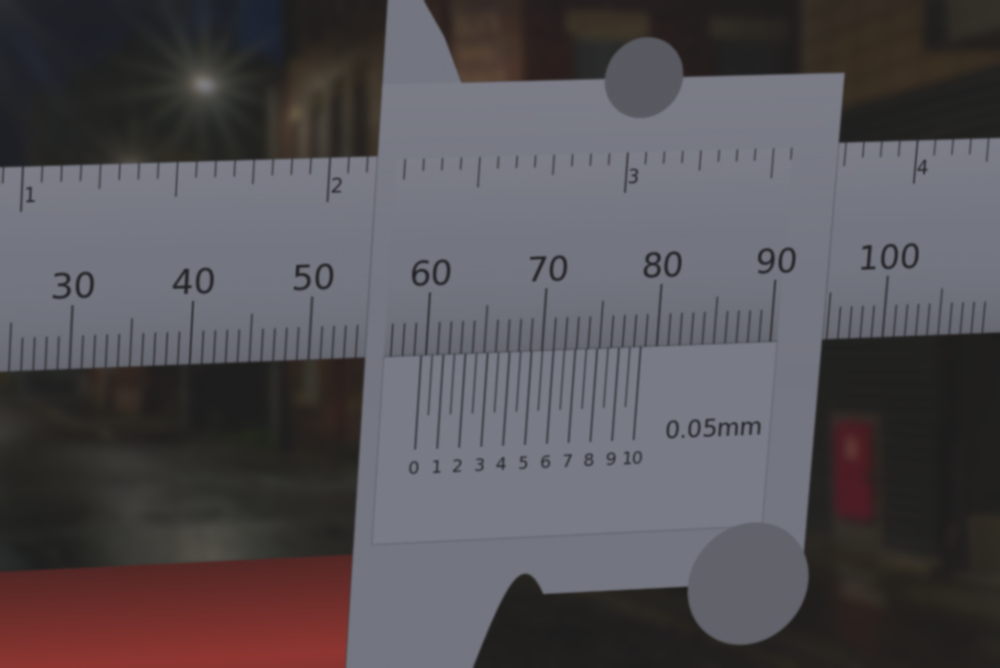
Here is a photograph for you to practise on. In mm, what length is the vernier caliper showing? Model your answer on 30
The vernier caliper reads 59.6
